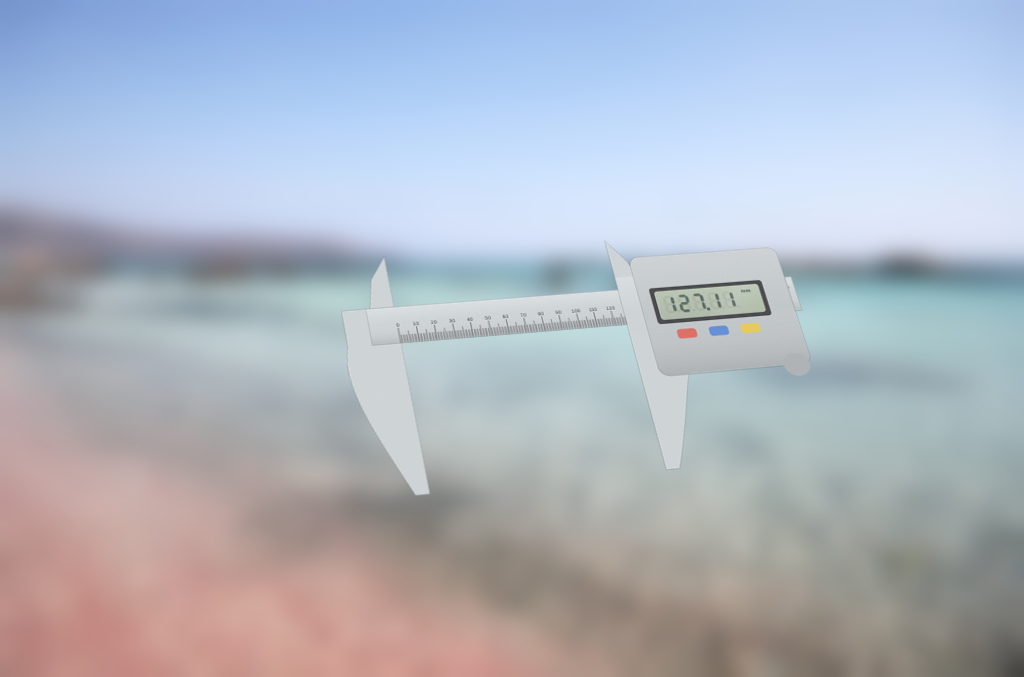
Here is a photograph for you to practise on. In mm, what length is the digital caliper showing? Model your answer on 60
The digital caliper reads 127.11
